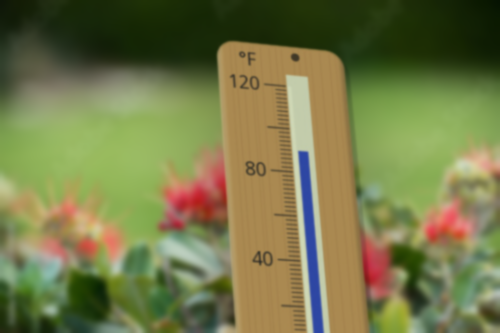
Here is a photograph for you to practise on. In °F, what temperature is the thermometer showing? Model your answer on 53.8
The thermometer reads 90
